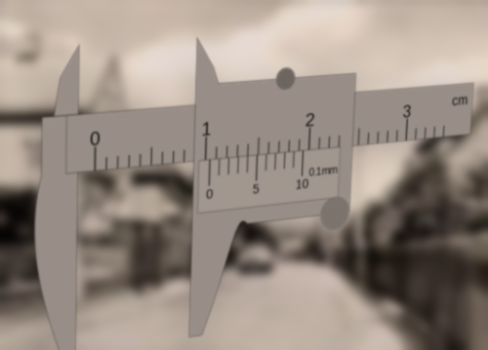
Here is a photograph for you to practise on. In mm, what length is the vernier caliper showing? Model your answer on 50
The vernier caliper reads 10.4
